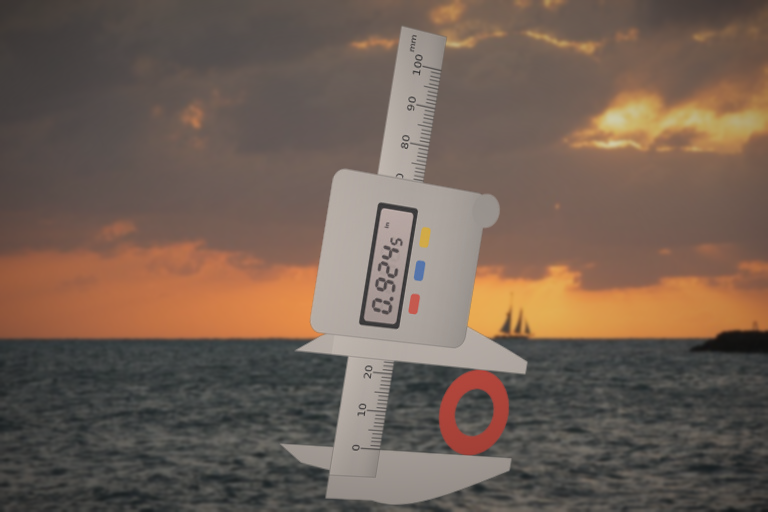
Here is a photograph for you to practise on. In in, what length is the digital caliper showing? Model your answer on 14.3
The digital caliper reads 0.9245
